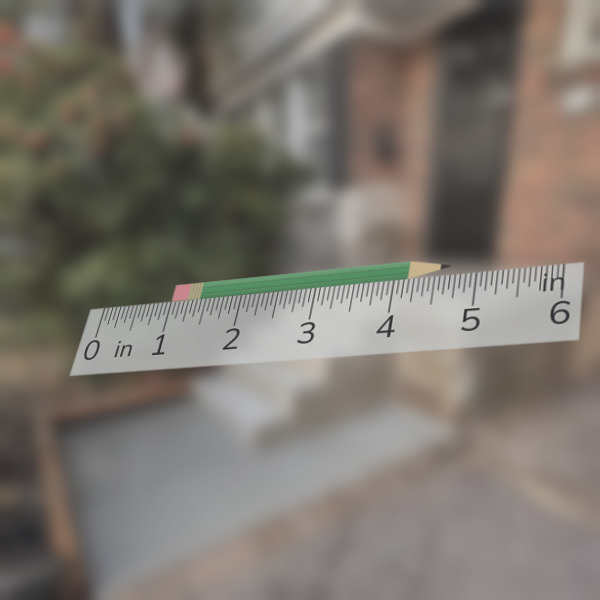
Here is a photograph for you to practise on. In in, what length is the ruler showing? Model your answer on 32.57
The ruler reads 3.6875
